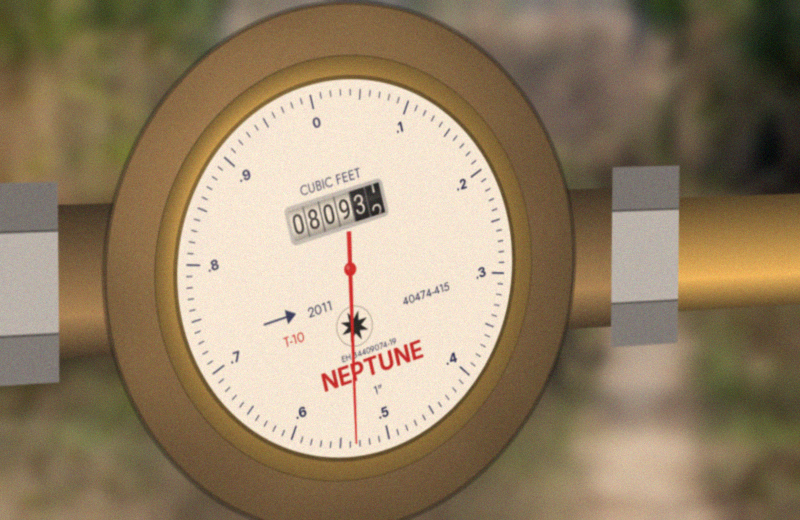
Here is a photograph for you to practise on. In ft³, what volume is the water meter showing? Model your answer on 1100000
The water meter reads 80931.53
